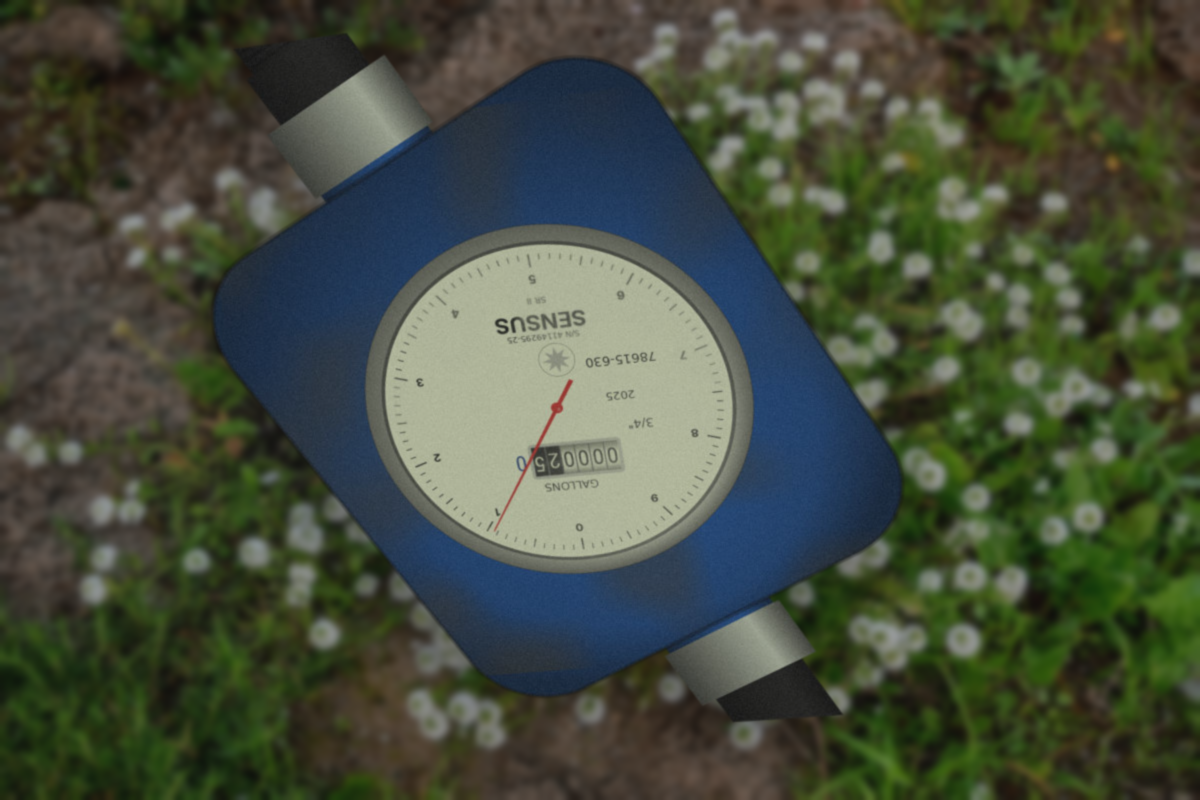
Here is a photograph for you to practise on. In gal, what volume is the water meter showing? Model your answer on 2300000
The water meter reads 250.9
